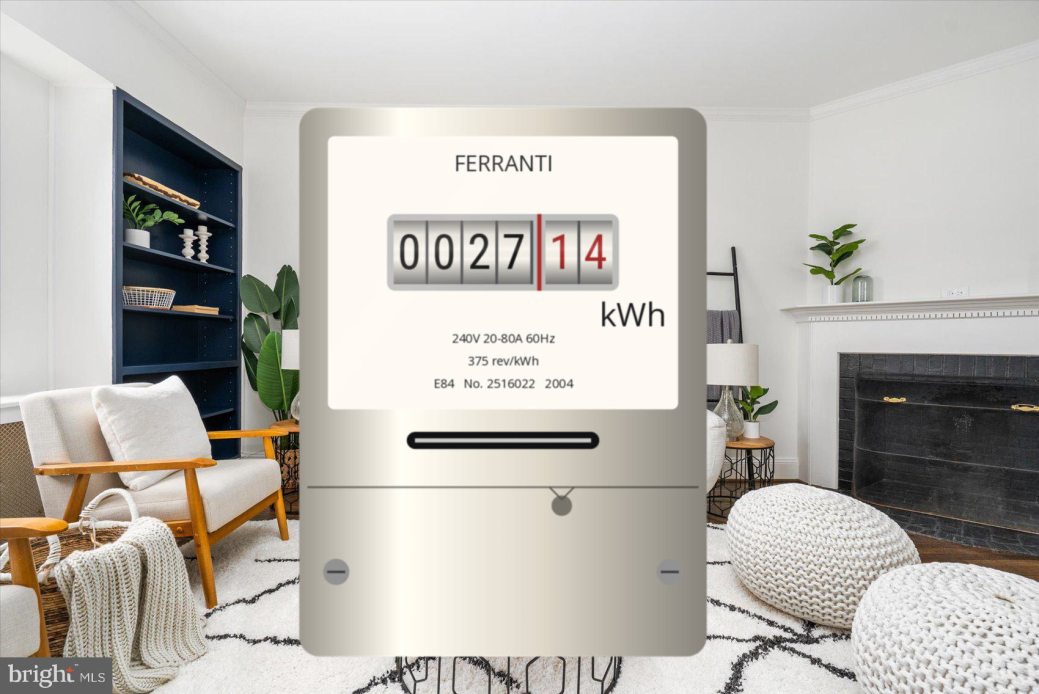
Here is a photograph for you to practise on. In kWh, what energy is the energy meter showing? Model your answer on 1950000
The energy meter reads 27.14
